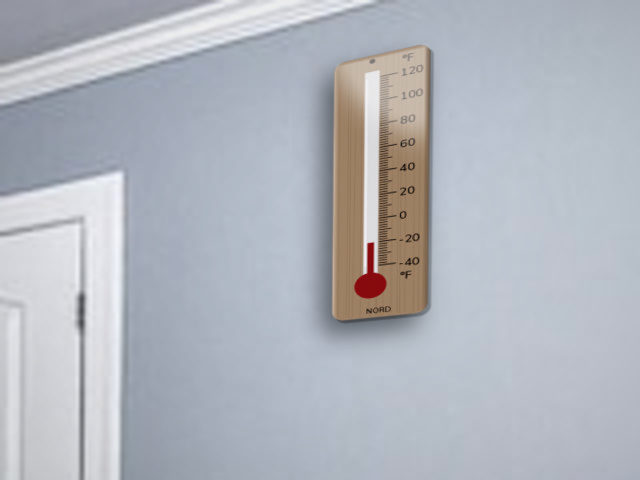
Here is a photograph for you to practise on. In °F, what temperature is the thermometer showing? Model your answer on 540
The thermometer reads -20
